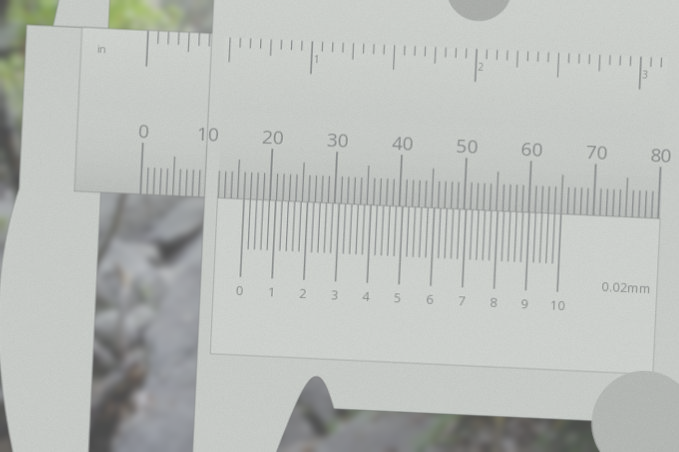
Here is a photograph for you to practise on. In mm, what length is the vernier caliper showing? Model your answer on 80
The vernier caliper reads 16.0
